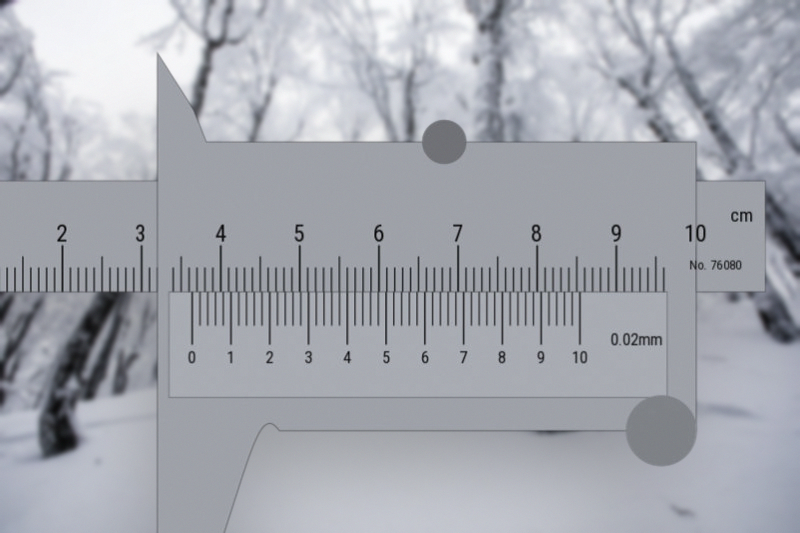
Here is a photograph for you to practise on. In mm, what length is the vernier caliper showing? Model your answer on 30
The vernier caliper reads 36.4
